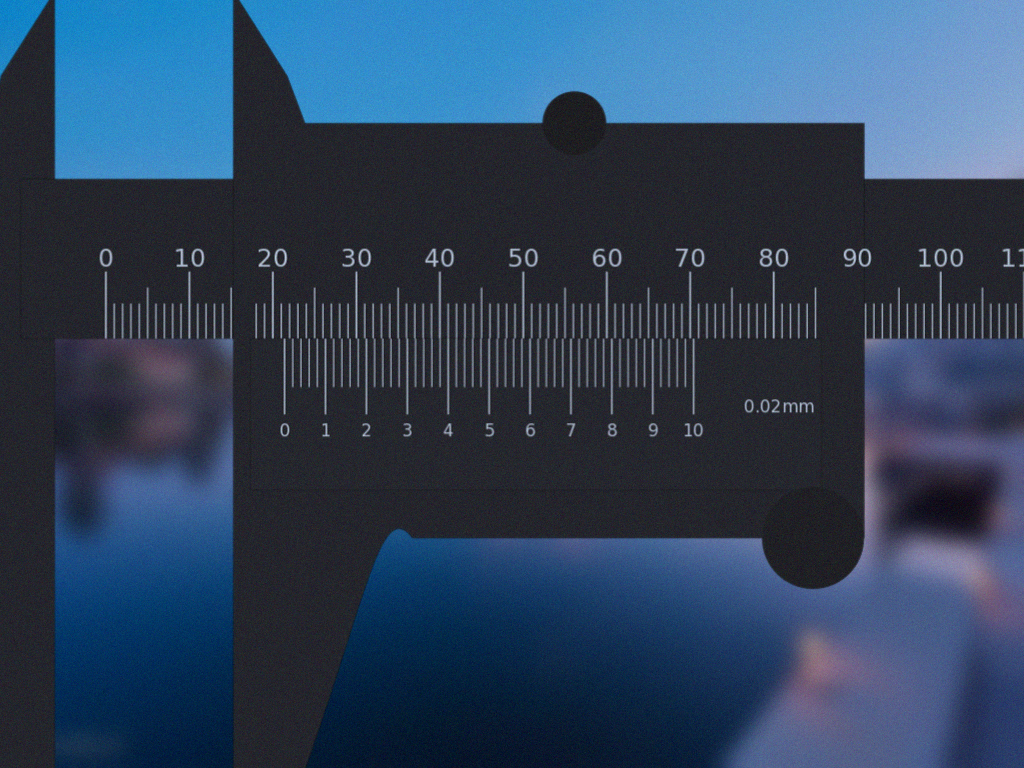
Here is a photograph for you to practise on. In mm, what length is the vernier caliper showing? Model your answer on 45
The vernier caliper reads 21.4
